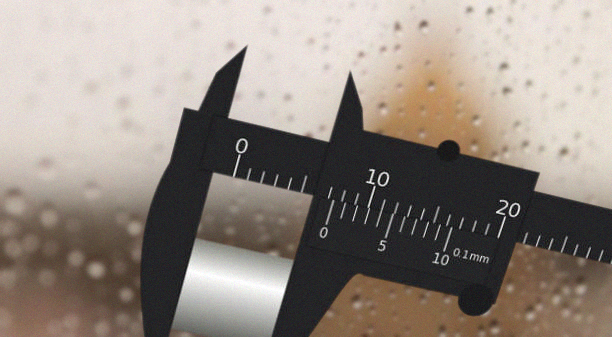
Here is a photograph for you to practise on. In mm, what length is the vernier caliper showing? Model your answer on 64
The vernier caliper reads 7.4
